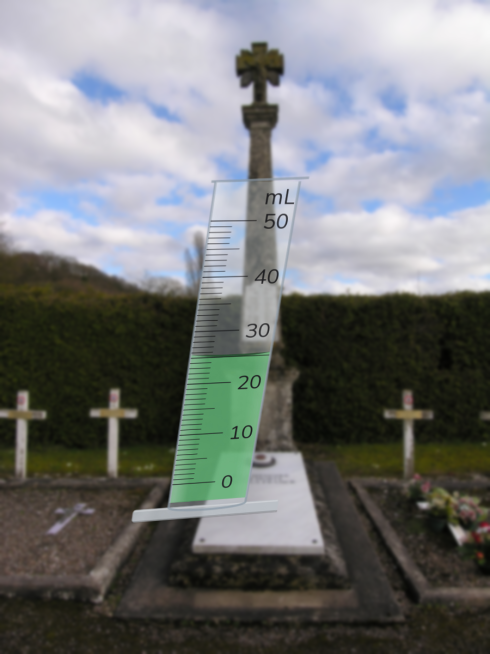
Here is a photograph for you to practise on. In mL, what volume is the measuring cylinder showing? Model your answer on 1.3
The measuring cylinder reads 25
